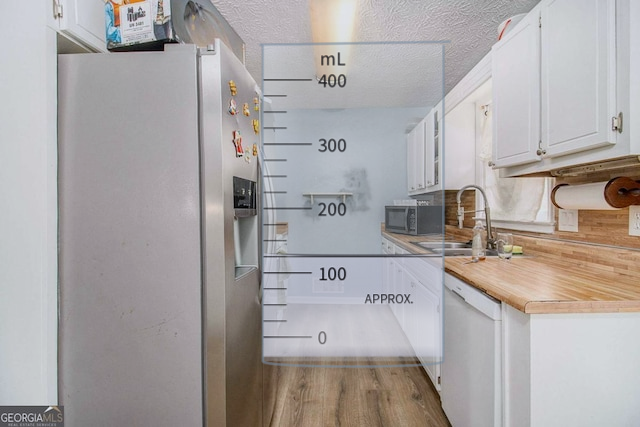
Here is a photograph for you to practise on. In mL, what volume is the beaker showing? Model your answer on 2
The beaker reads 125
